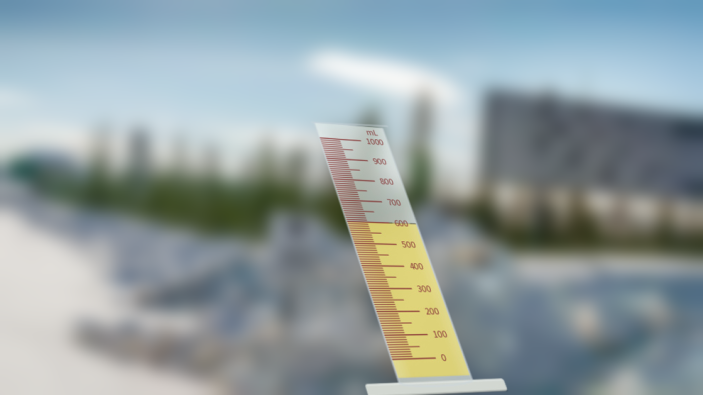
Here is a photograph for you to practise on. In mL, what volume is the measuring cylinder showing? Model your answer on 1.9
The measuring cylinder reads 600
